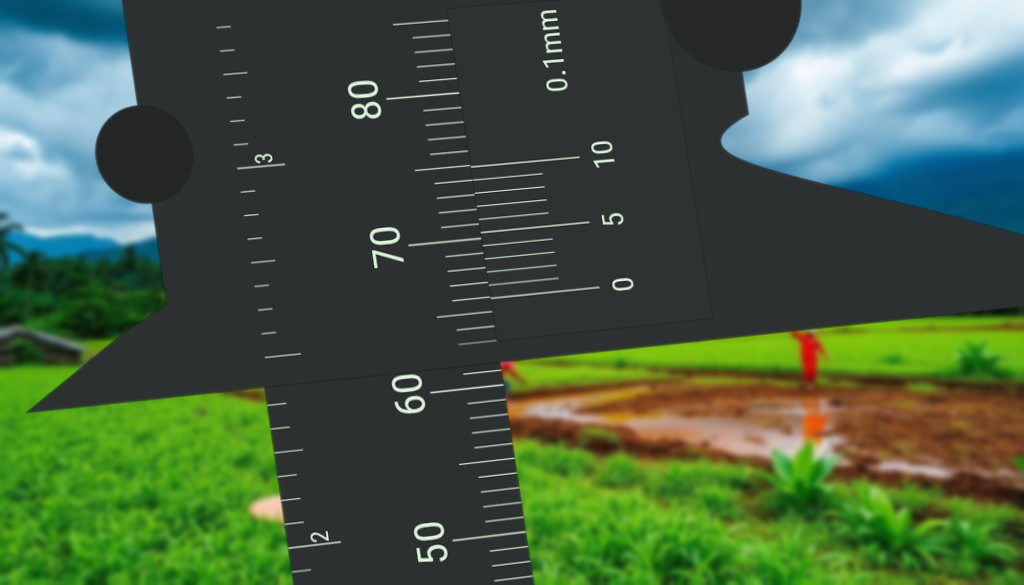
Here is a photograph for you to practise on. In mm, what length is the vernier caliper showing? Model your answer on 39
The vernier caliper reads 65.9
